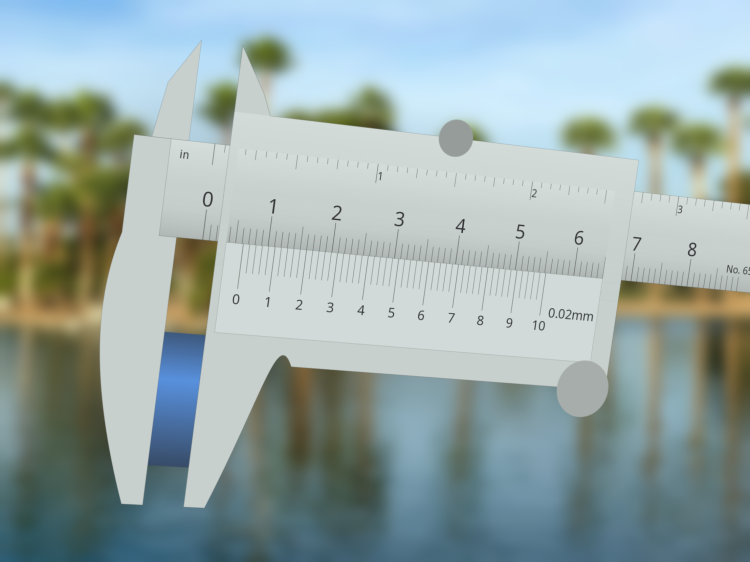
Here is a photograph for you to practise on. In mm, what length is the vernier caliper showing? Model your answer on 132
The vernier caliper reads 6.2
